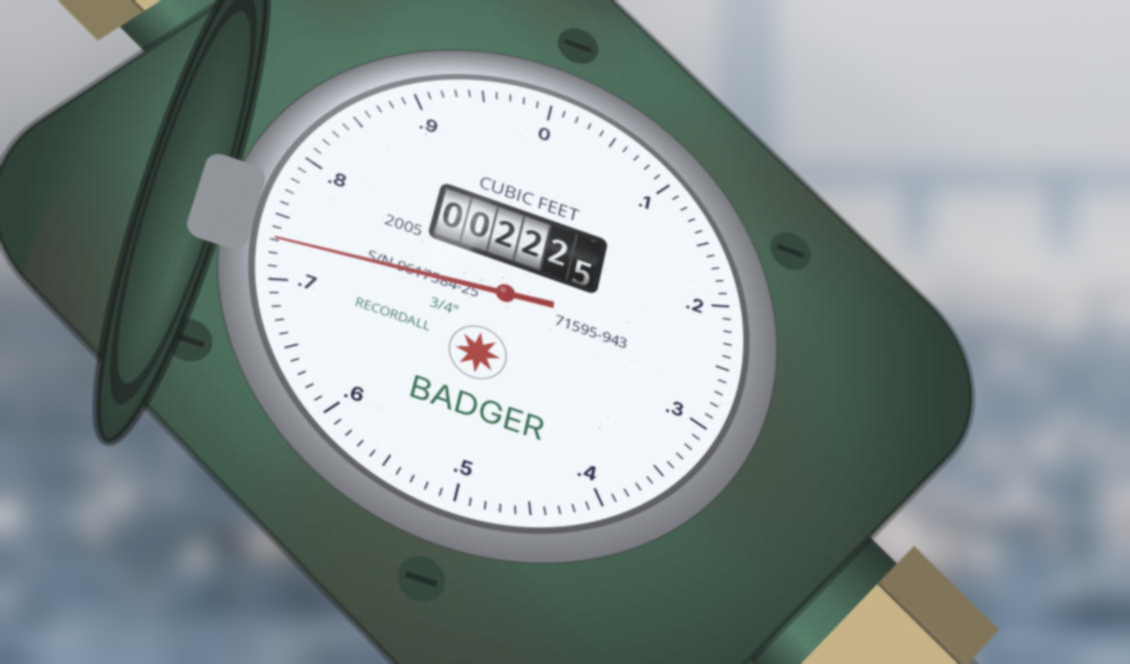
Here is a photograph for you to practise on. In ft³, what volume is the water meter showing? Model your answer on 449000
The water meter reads 2224.73
